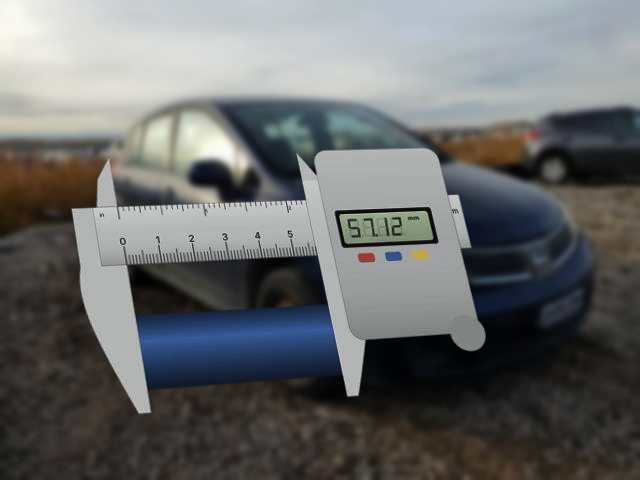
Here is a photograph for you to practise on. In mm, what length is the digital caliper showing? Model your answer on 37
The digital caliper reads 57.12
